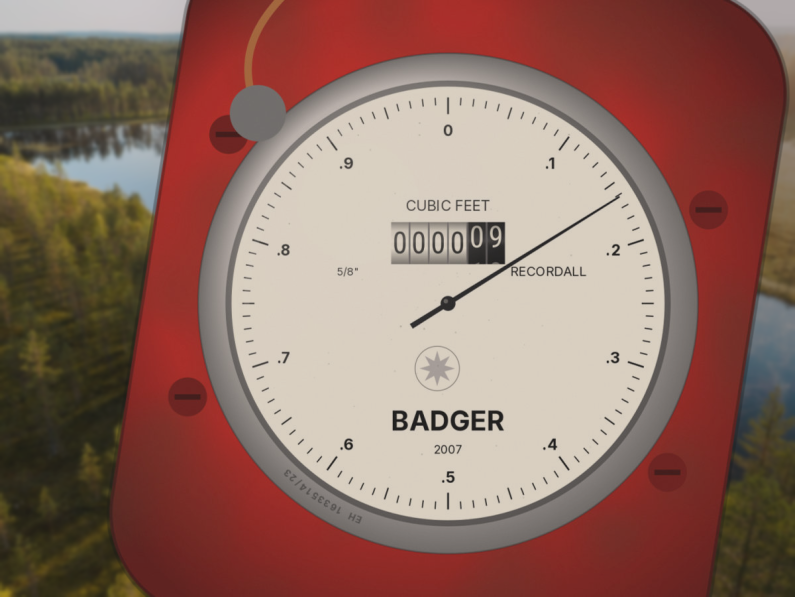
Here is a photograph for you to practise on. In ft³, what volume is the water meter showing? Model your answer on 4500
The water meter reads 9.16
